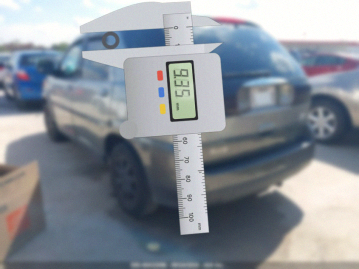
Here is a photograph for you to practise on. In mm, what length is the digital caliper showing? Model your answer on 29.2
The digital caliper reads 9.35
